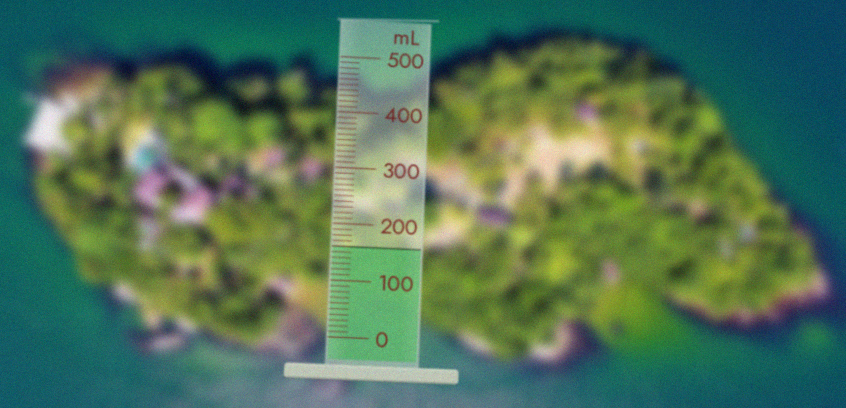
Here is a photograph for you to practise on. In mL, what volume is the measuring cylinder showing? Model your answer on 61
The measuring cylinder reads 160
